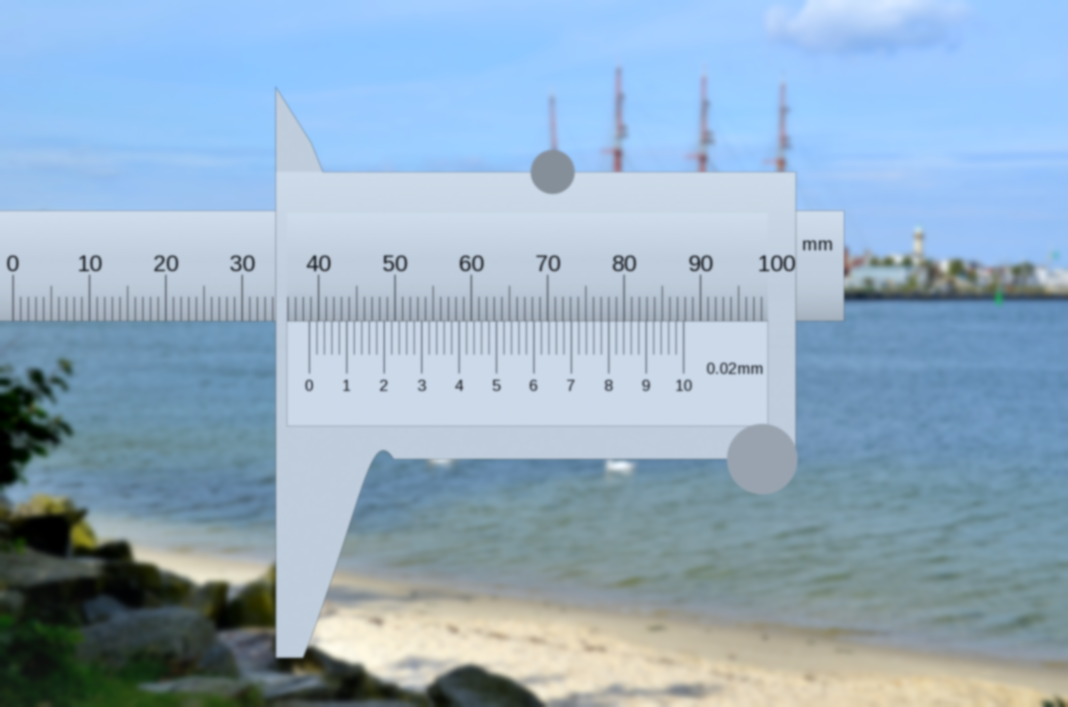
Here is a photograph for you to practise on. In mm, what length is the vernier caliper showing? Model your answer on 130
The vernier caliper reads 38.8
